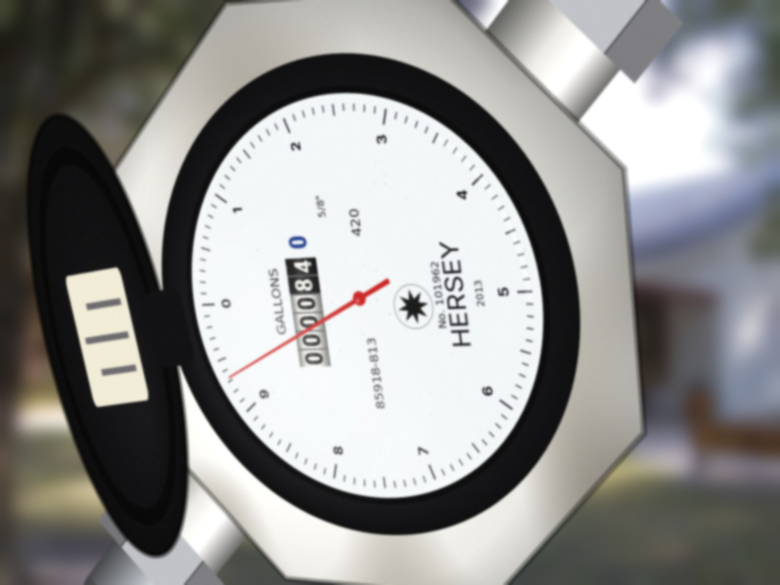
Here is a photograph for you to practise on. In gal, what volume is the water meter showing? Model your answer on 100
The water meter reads 839.3
